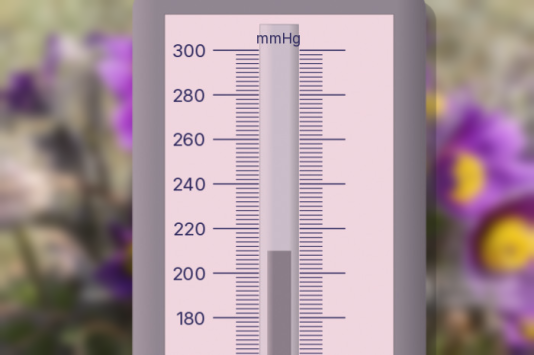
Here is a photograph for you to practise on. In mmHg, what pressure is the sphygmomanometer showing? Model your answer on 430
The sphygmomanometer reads 210
